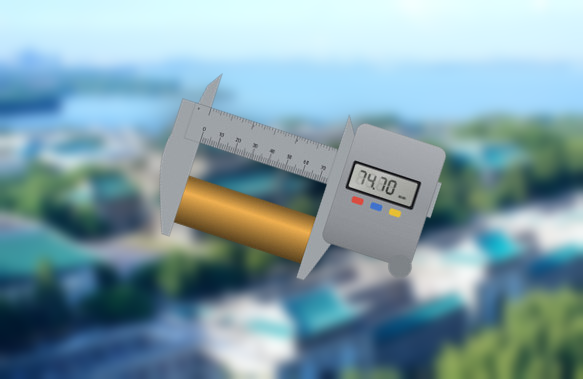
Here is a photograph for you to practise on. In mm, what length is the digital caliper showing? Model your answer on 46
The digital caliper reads 74.70
